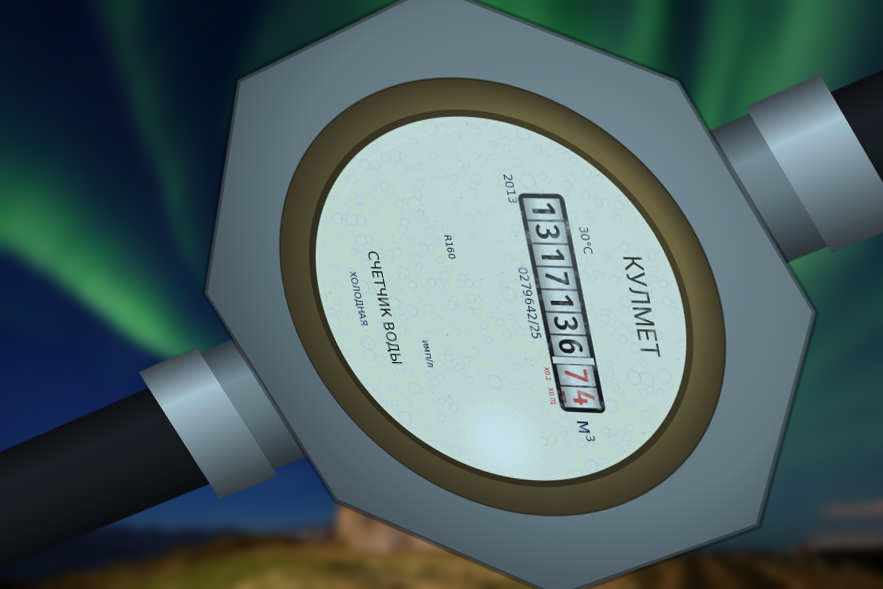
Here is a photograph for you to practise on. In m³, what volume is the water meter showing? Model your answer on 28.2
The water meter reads 1317136.74
